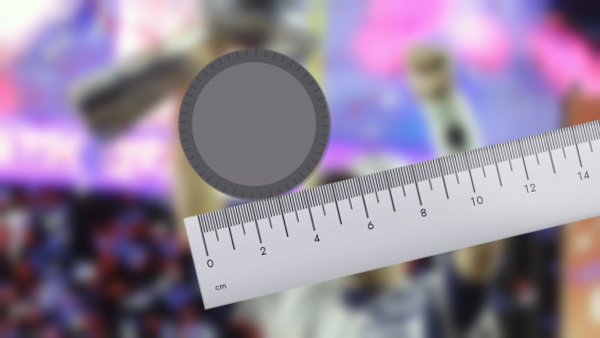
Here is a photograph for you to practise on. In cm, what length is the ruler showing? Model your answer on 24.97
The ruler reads 5.5
